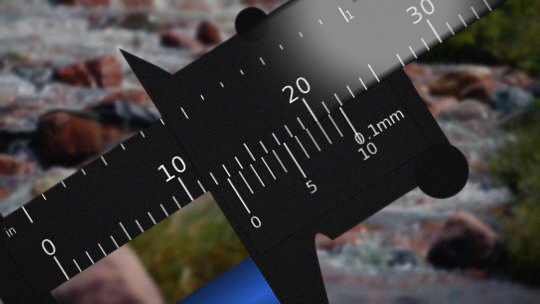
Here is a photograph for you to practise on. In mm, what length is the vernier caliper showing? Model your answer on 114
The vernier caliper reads 12.8
